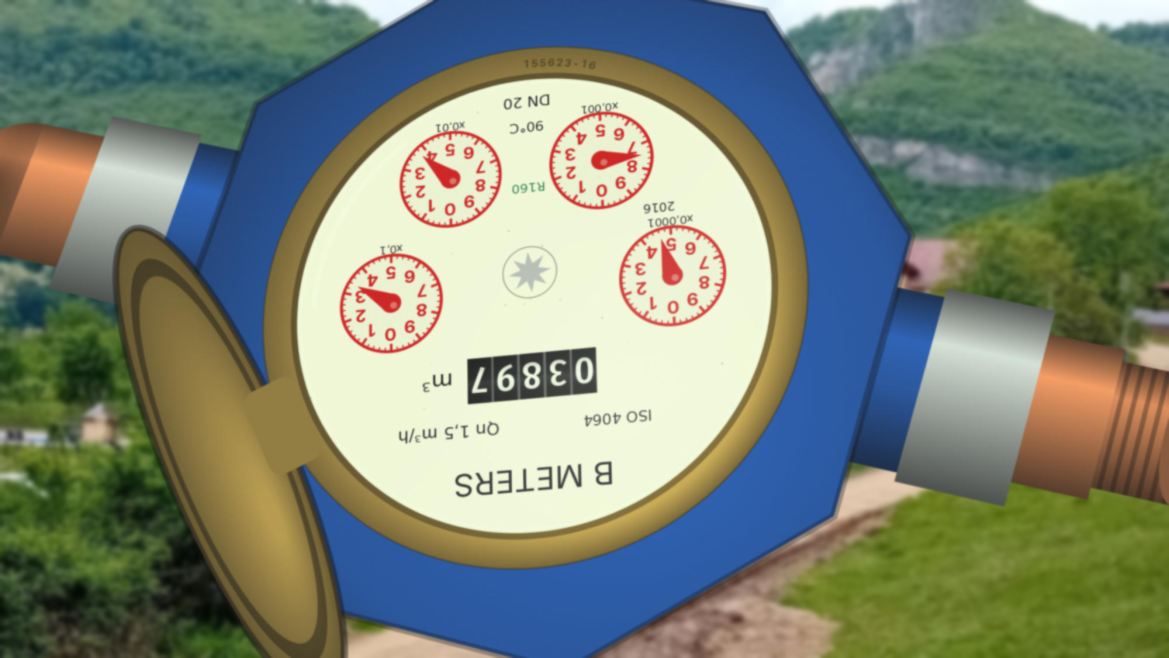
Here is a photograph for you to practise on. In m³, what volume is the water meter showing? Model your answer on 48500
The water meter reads 3897.3374
